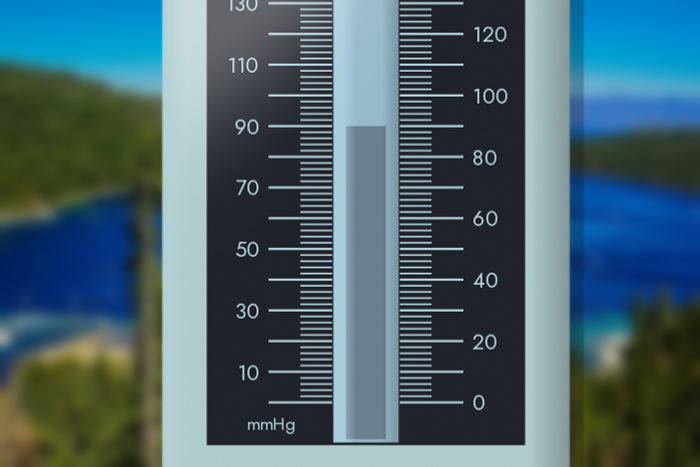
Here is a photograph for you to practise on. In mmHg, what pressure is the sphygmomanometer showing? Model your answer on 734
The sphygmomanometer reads 90
